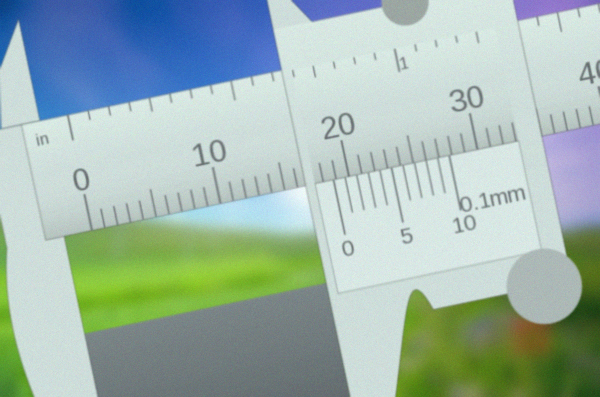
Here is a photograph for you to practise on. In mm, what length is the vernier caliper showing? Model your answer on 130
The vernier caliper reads 18.8
